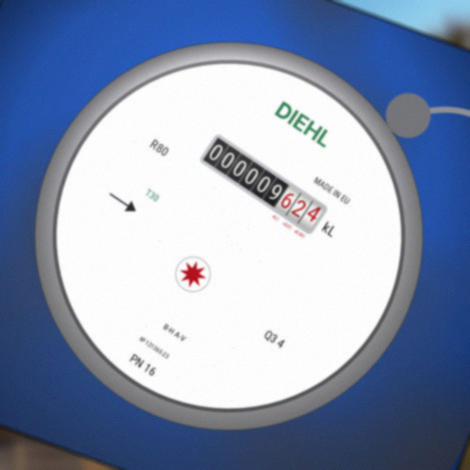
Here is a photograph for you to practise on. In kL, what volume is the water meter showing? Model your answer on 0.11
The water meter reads 9.624
